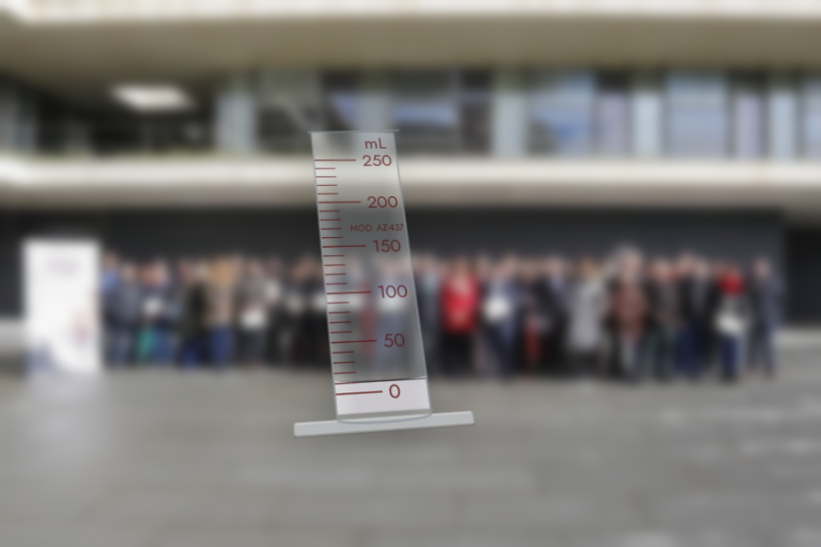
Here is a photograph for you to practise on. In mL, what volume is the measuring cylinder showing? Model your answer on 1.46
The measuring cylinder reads 10
